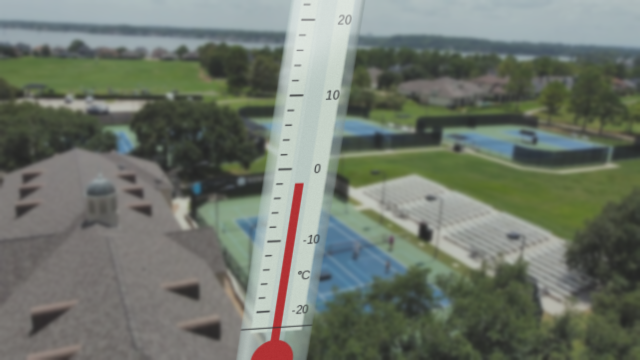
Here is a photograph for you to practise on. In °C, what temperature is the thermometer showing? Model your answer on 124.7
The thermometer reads -2
